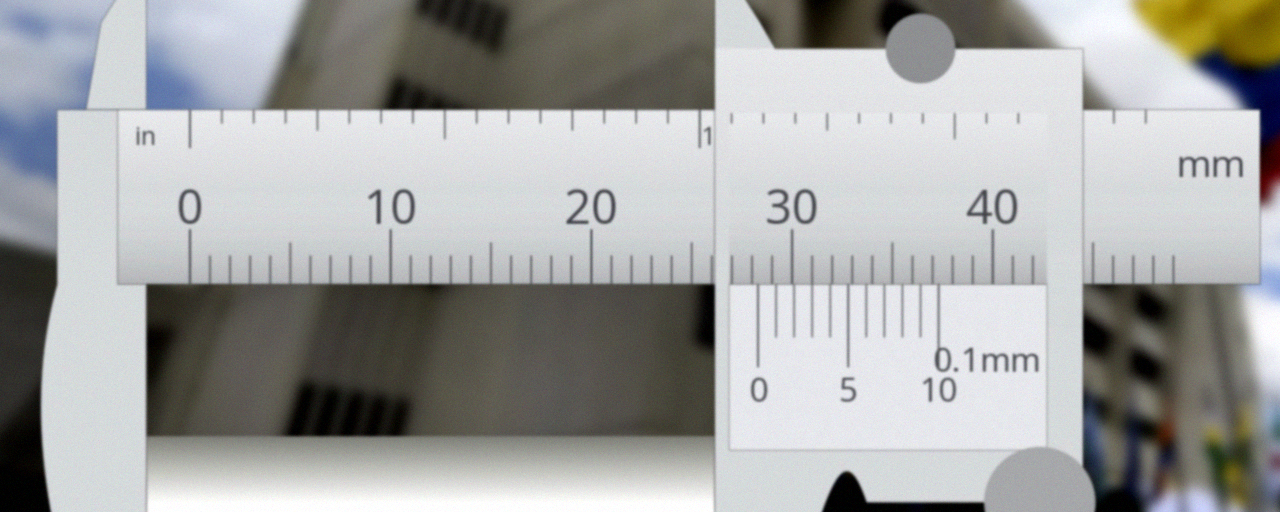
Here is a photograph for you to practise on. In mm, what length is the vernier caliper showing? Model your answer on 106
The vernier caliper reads 28.3
